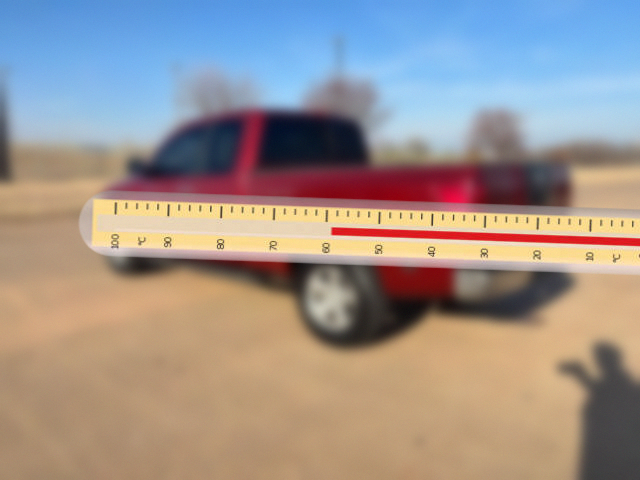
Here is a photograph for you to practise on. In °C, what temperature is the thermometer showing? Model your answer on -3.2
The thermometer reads 59
